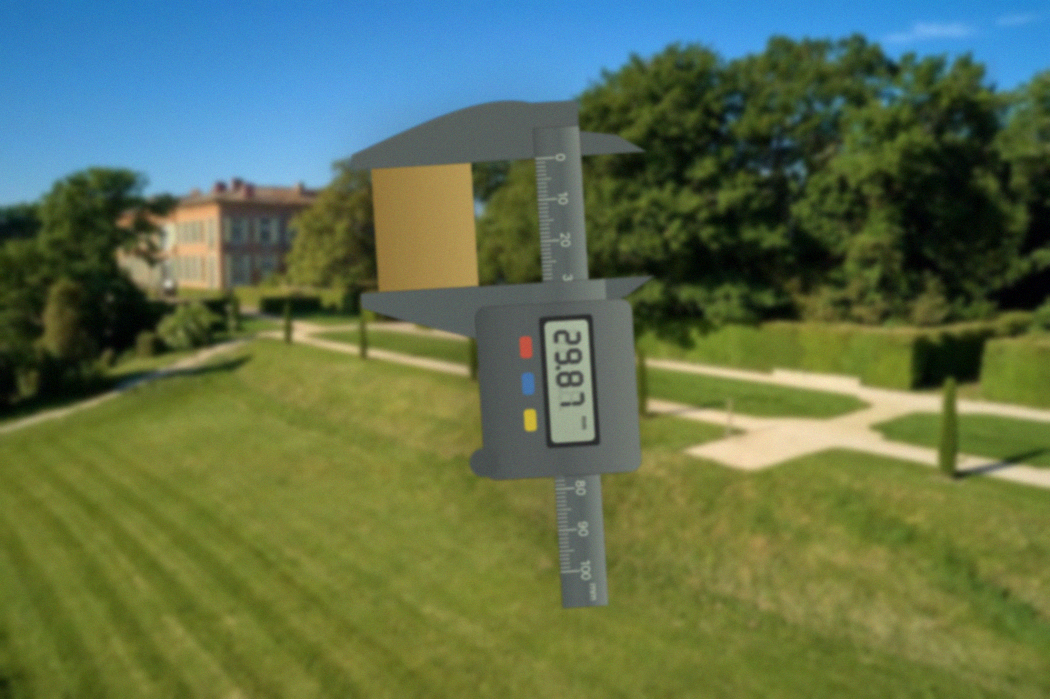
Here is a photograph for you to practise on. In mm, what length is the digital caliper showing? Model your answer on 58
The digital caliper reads 29.87
